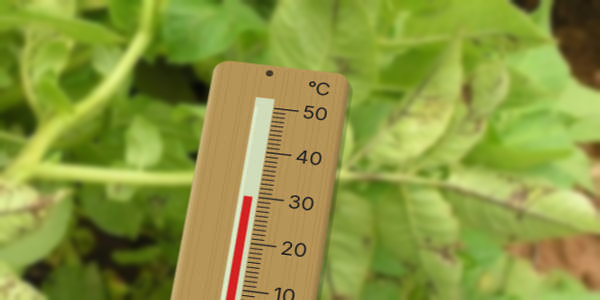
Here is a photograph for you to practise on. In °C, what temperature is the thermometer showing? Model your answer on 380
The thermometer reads 30
